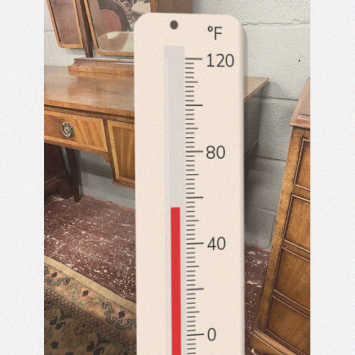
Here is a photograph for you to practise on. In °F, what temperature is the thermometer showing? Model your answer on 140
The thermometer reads 56
